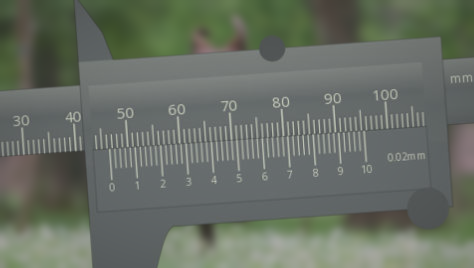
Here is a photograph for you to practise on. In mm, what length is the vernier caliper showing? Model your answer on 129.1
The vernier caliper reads 46.5
